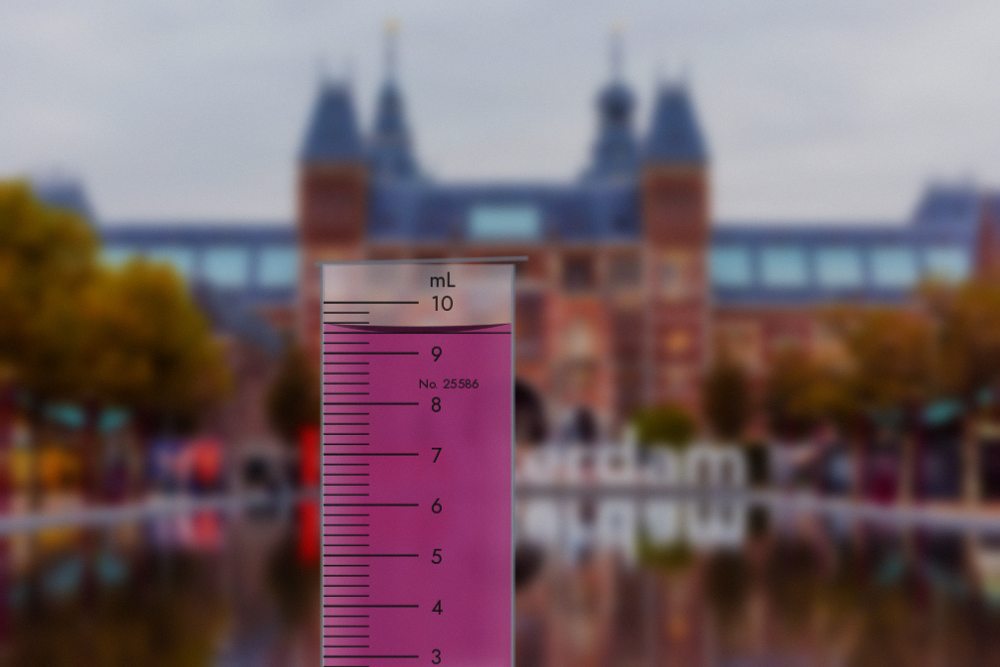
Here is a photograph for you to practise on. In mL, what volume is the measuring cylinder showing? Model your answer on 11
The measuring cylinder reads 9.4
